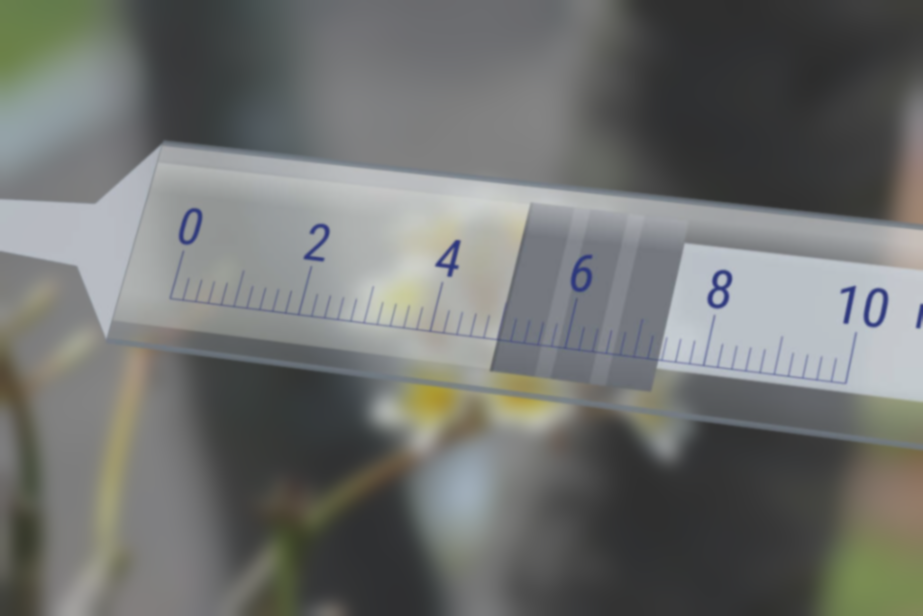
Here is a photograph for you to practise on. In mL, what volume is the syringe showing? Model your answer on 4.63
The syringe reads 5
